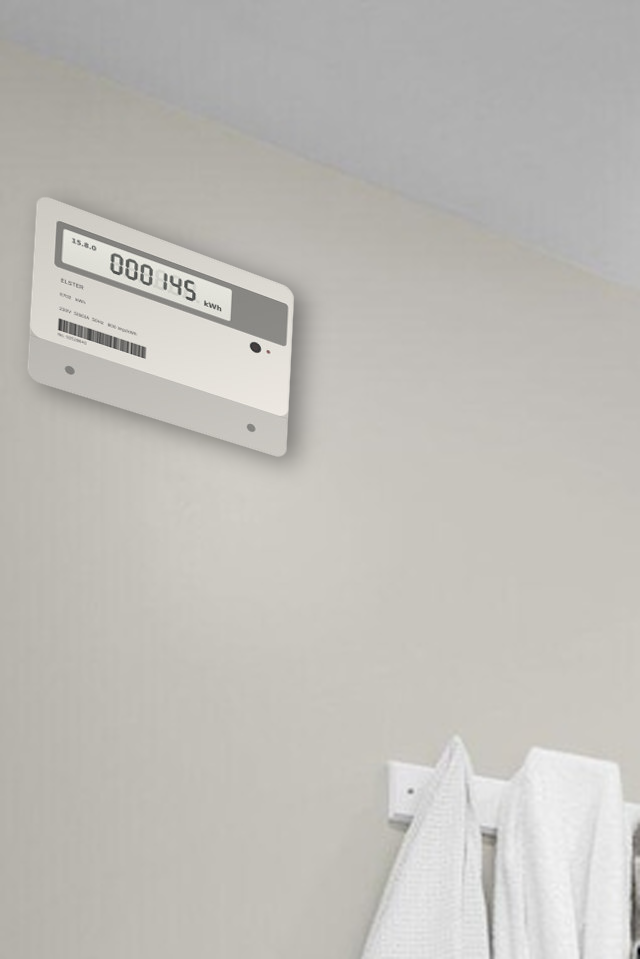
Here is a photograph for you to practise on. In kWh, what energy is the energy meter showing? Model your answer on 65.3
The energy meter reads 145
